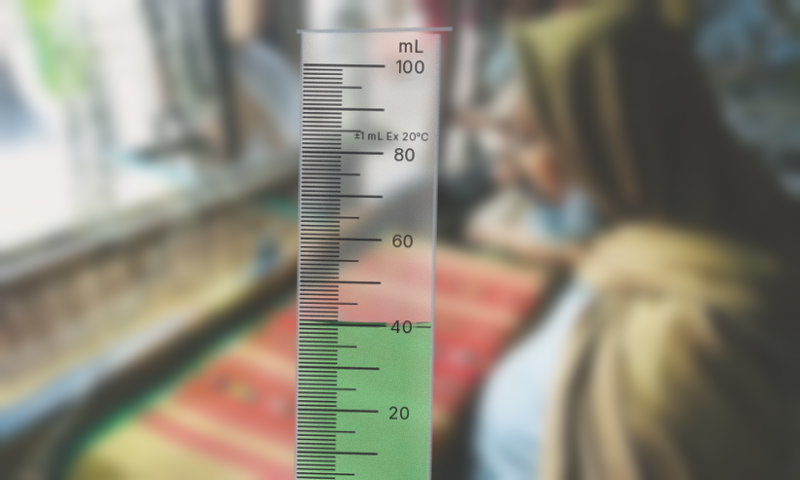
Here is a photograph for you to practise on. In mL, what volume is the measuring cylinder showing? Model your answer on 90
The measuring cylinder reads 40
